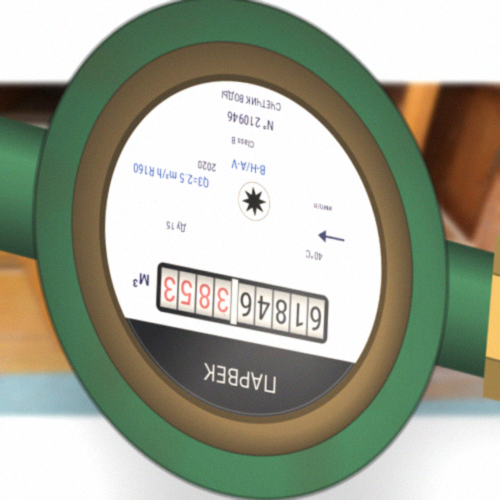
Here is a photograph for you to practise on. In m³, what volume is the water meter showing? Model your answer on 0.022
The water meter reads 61846.3853
